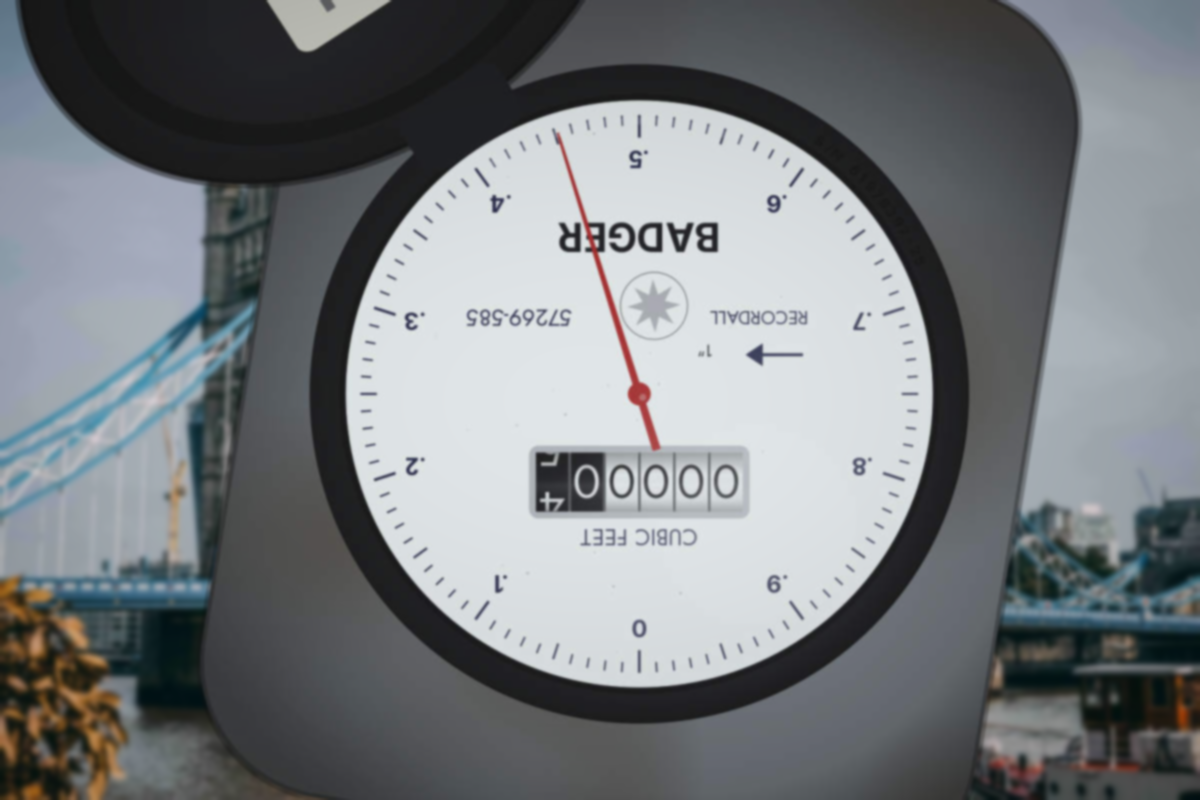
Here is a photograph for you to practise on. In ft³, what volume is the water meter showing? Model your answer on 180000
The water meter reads 4.45
